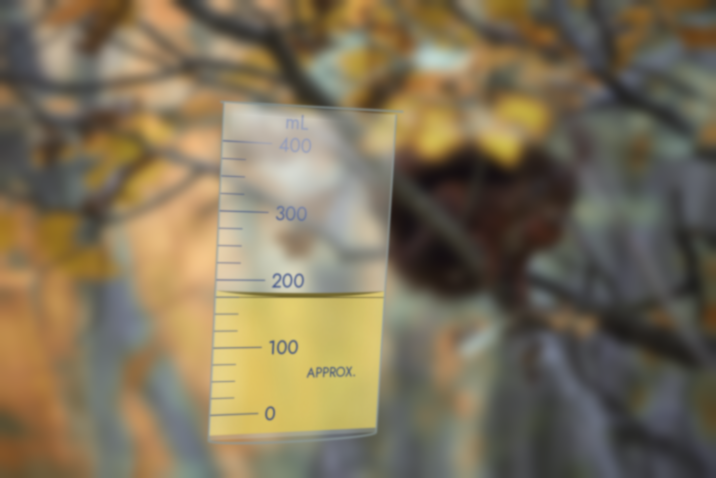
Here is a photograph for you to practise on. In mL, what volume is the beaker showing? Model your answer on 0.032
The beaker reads 175
